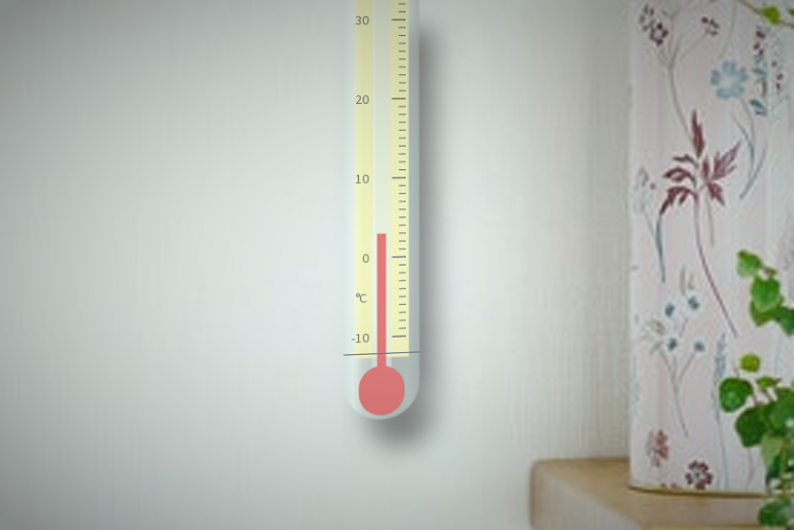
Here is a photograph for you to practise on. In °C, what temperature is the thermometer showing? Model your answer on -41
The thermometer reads 3
